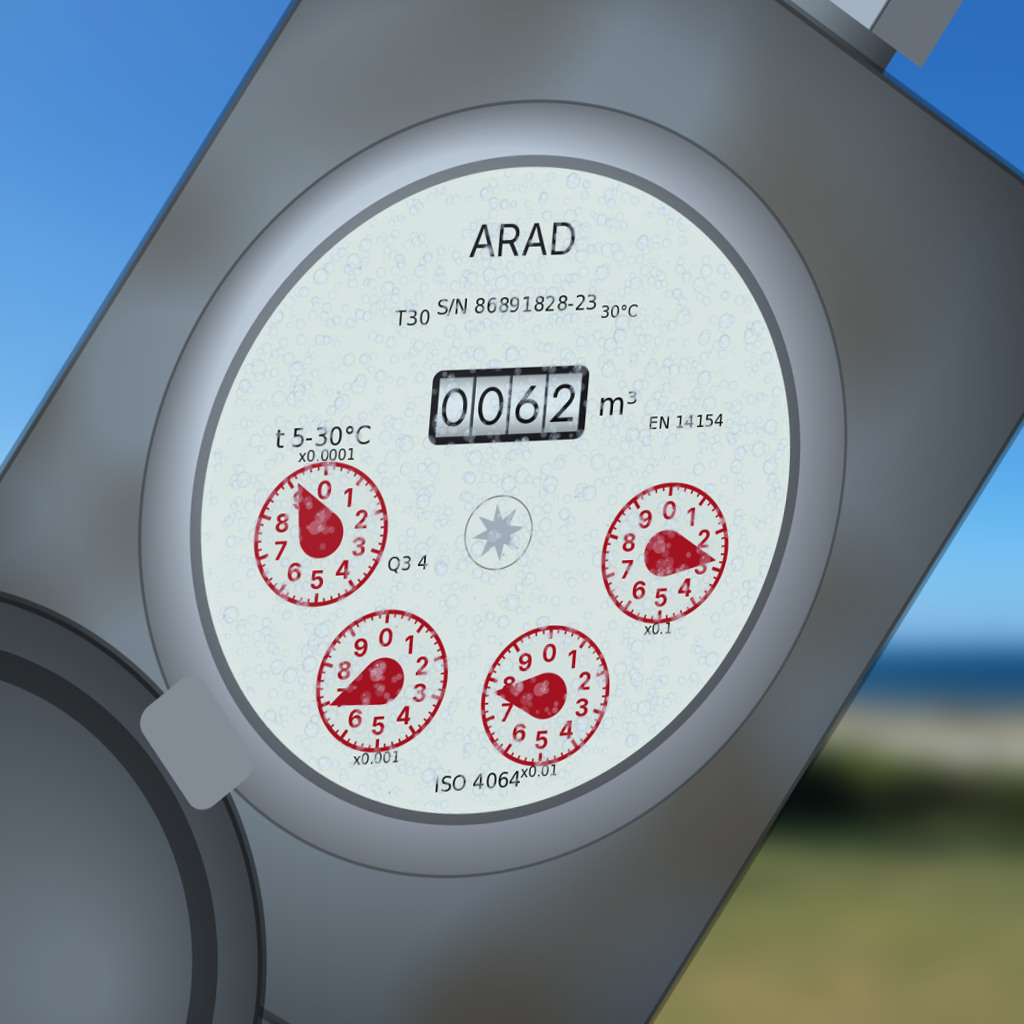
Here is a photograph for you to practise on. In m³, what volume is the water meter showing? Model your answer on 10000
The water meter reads 62.2769
